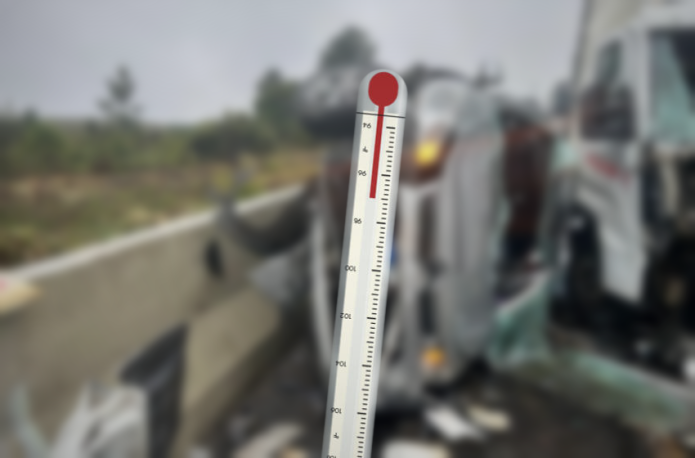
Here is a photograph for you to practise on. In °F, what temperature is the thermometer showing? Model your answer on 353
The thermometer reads 97
